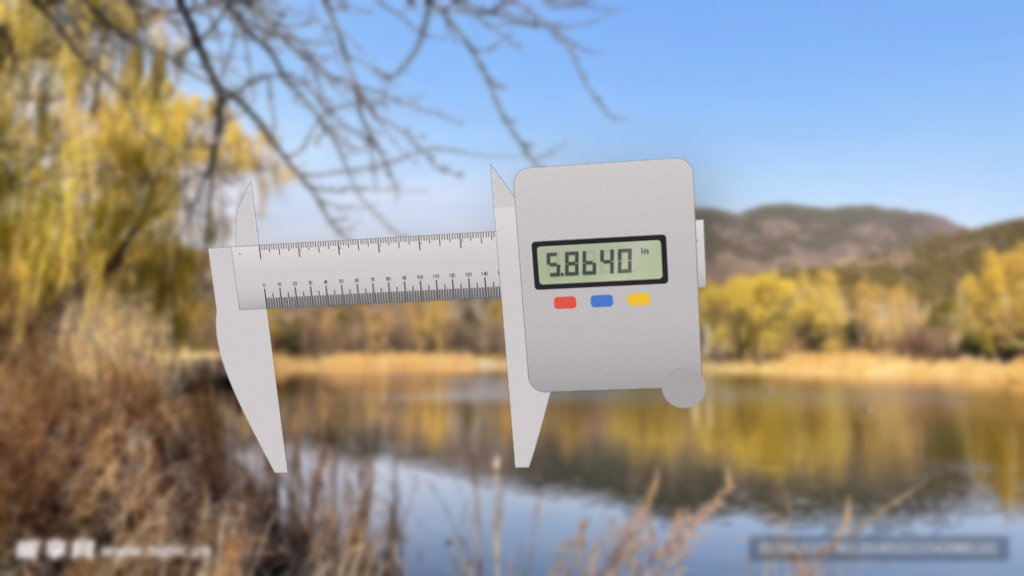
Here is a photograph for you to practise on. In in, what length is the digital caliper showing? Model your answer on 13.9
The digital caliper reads 5.8640
